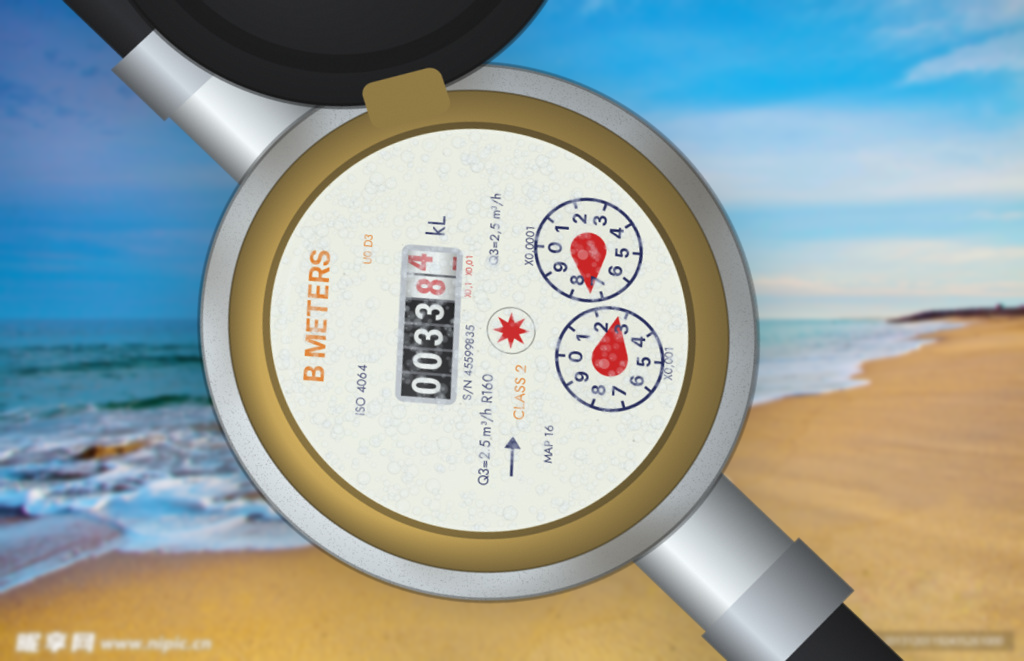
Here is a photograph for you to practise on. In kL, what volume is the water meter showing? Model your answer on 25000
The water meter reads 33.8427
